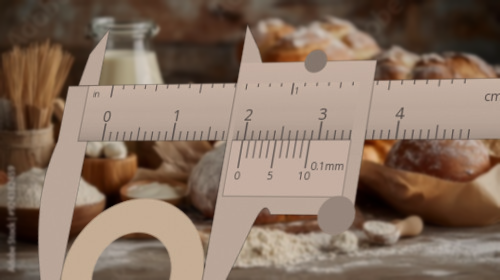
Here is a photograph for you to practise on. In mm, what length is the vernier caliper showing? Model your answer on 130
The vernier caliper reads 19.8
